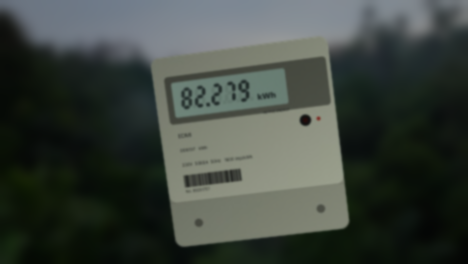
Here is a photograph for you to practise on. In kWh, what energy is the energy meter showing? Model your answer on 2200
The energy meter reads 82.279
